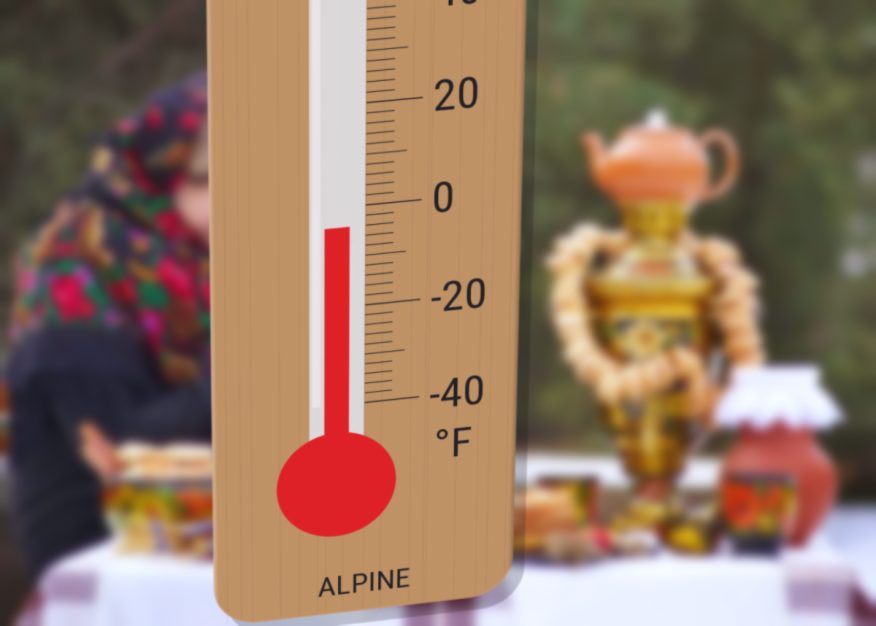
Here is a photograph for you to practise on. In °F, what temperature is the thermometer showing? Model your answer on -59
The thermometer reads -4
